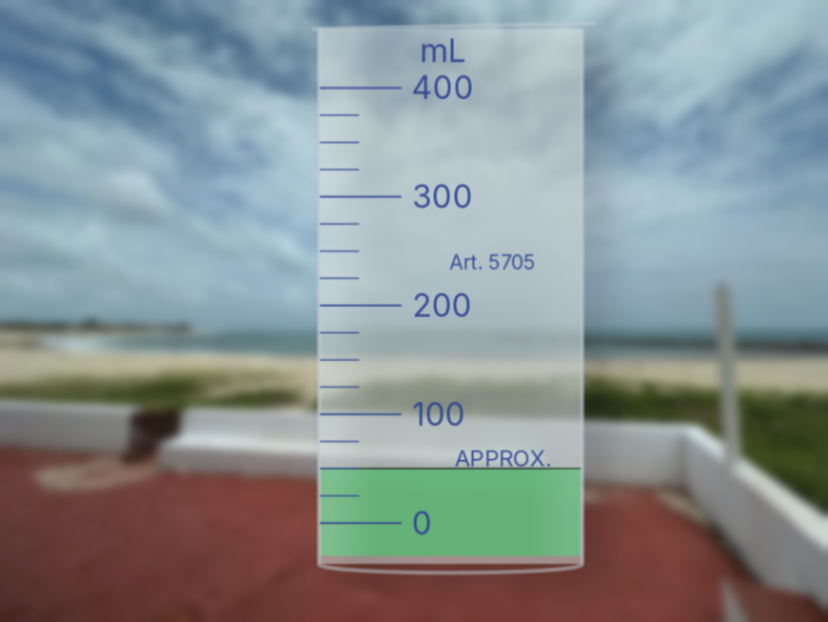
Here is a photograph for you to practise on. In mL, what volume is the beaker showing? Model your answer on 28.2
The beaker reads 50
